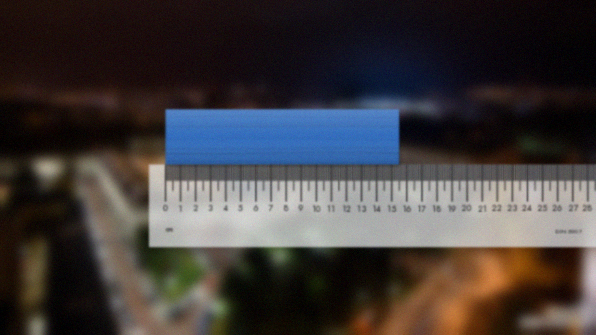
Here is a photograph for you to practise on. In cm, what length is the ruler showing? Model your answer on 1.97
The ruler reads 15.5
